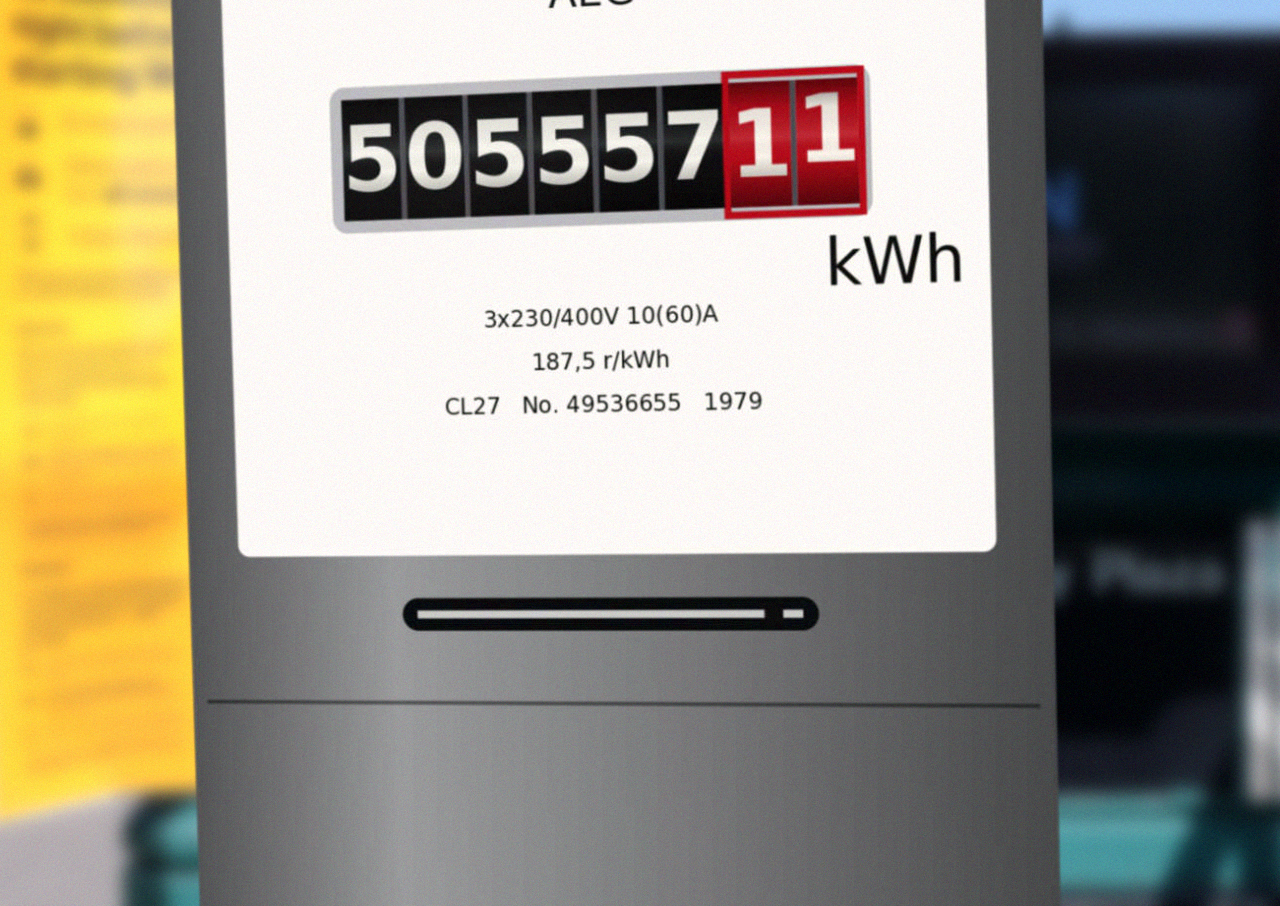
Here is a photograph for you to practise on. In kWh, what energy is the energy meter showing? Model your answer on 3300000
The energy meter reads 505557.11
